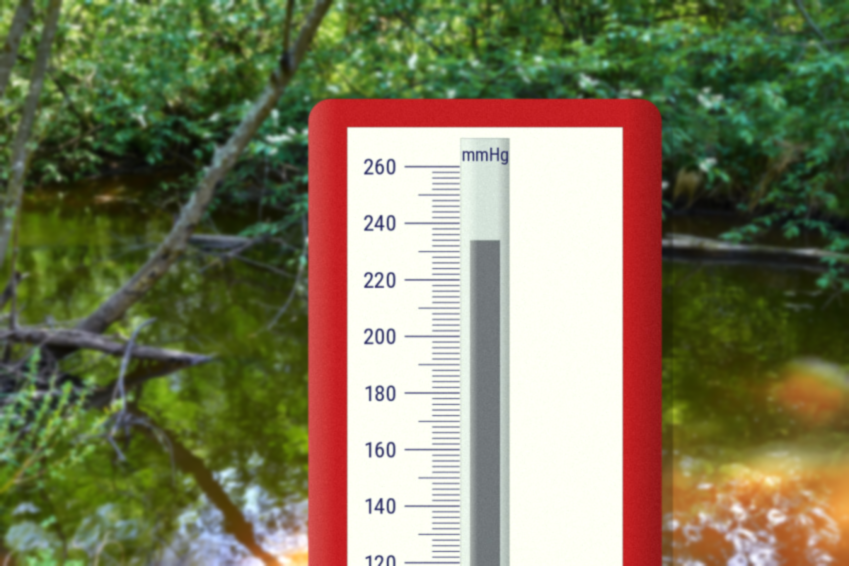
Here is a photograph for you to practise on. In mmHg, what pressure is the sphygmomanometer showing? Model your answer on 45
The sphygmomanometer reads 234
